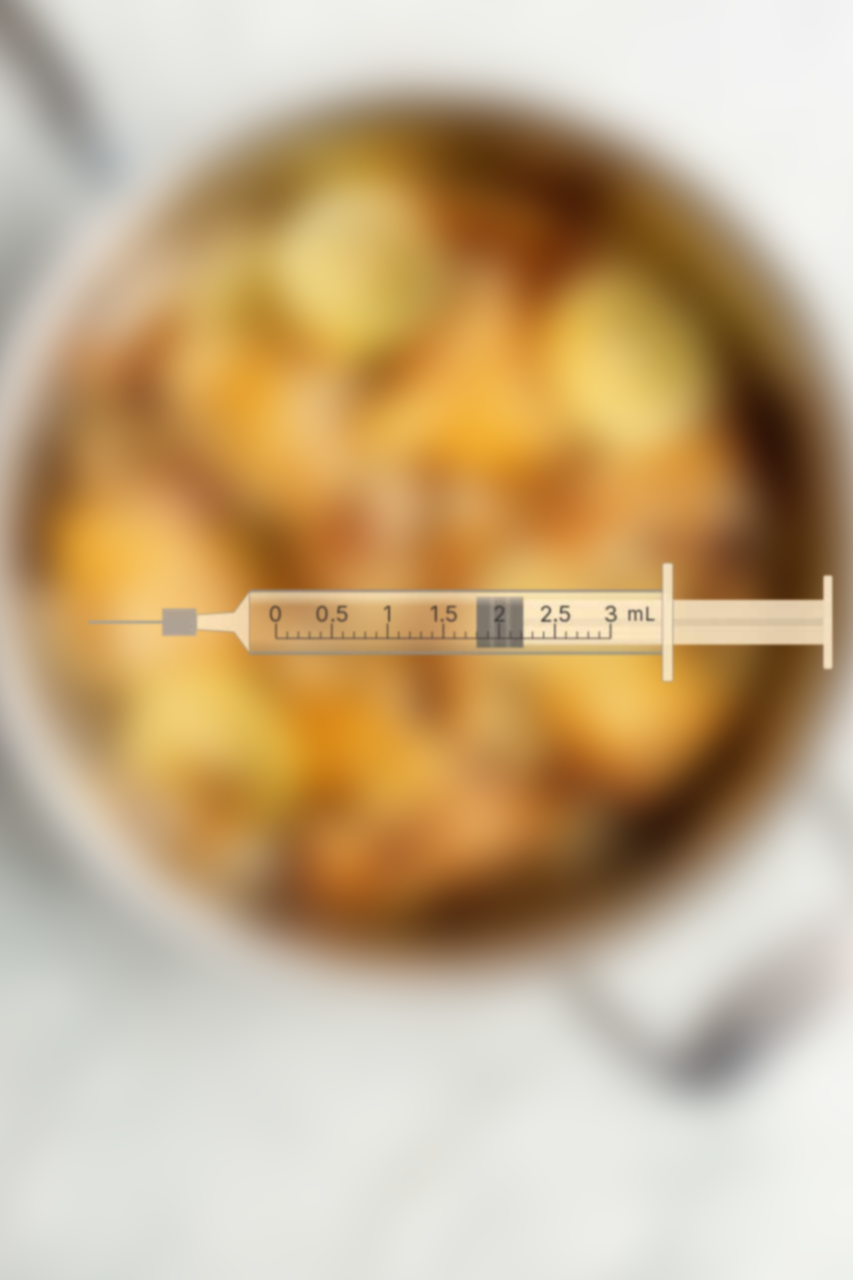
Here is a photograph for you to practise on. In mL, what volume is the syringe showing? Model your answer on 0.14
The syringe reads 1.8
